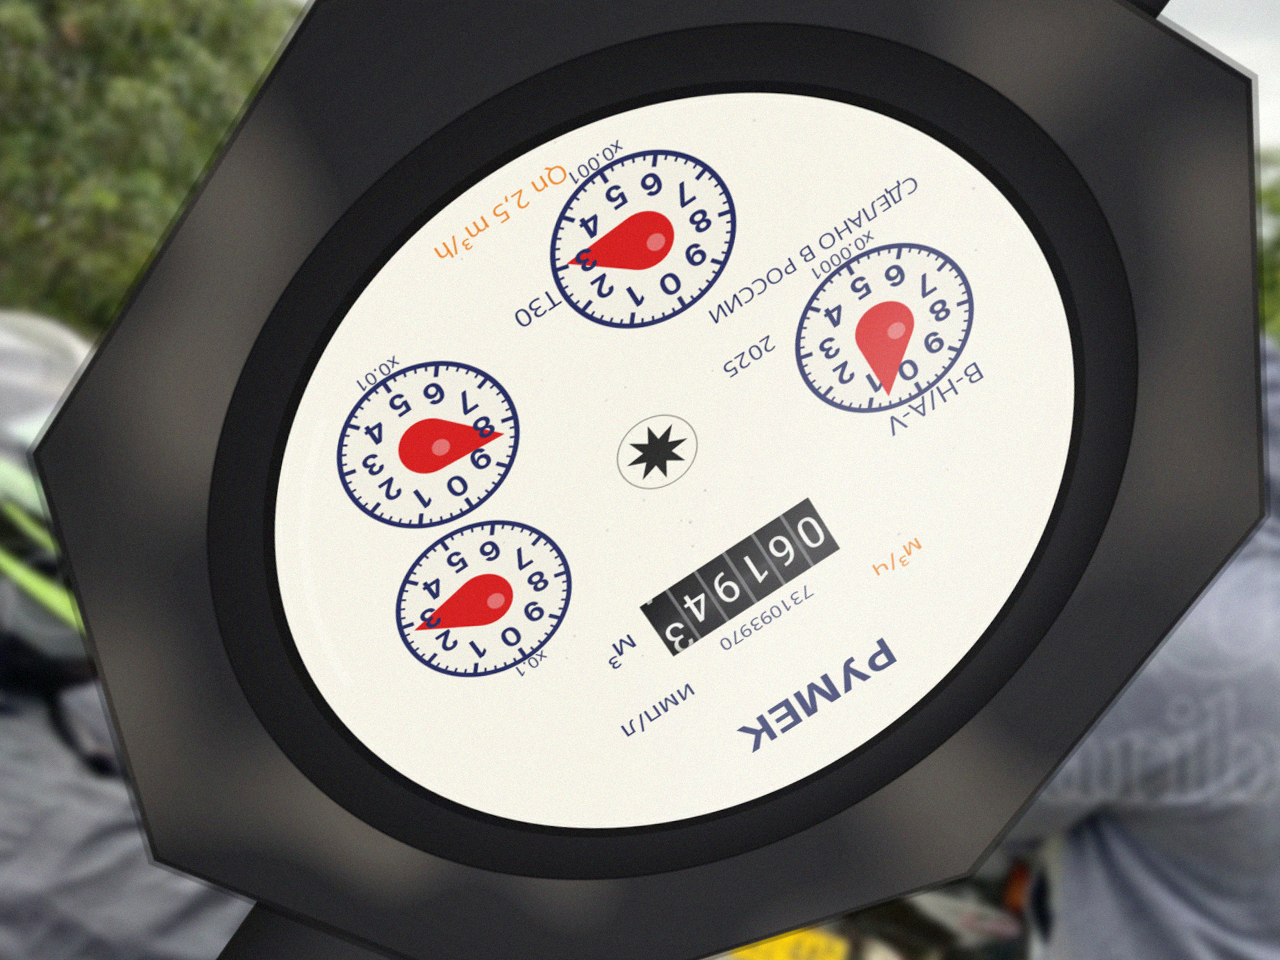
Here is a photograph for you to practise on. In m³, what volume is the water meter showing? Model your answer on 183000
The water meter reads 61943.2830
